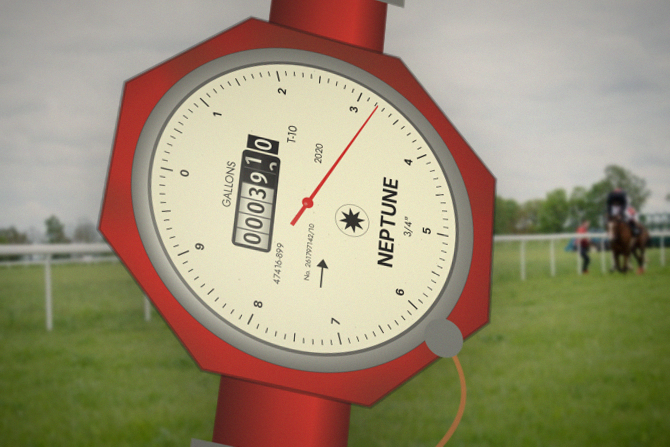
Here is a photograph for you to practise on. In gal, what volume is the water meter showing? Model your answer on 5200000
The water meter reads 3913.2
